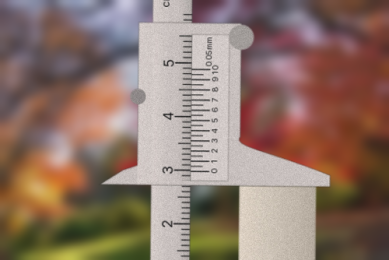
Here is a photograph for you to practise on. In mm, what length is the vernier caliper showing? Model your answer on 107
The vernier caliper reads 29.8
